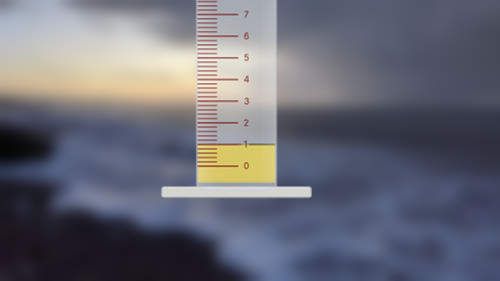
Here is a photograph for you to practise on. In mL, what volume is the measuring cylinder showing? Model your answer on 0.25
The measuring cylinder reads 1
